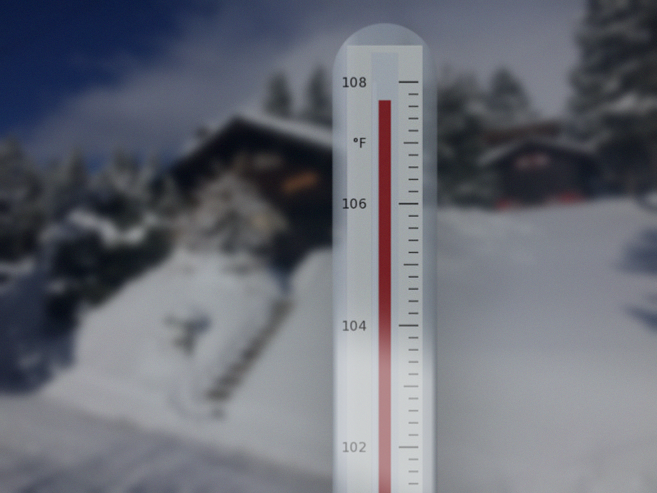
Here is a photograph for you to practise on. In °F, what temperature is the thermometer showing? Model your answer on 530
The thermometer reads 107.7
